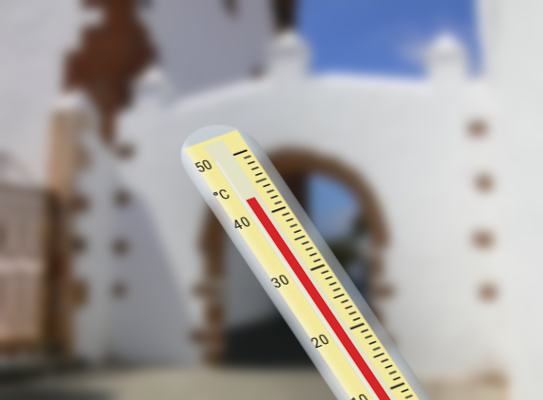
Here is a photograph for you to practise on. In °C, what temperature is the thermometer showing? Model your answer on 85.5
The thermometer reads 43
